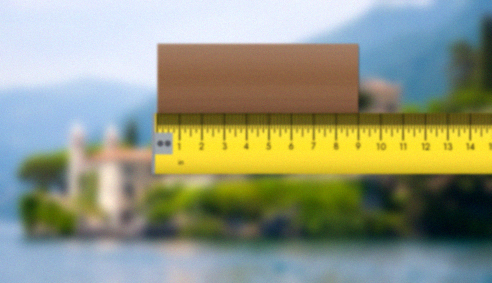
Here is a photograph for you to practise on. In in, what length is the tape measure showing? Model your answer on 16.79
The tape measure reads 9
